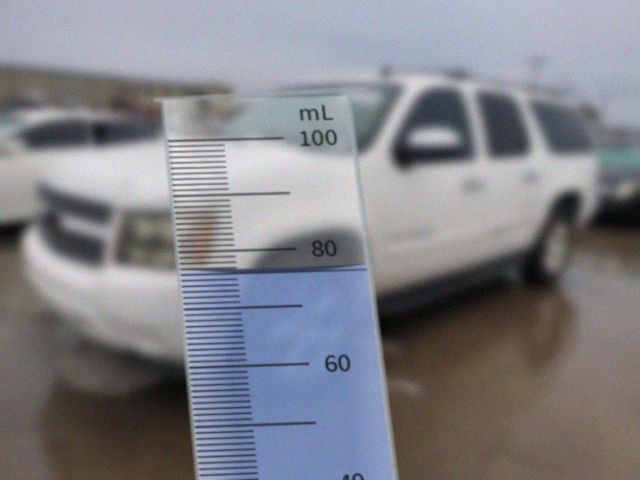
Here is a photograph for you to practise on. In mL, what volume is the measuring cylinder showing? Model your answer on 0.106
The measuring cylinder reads 76
